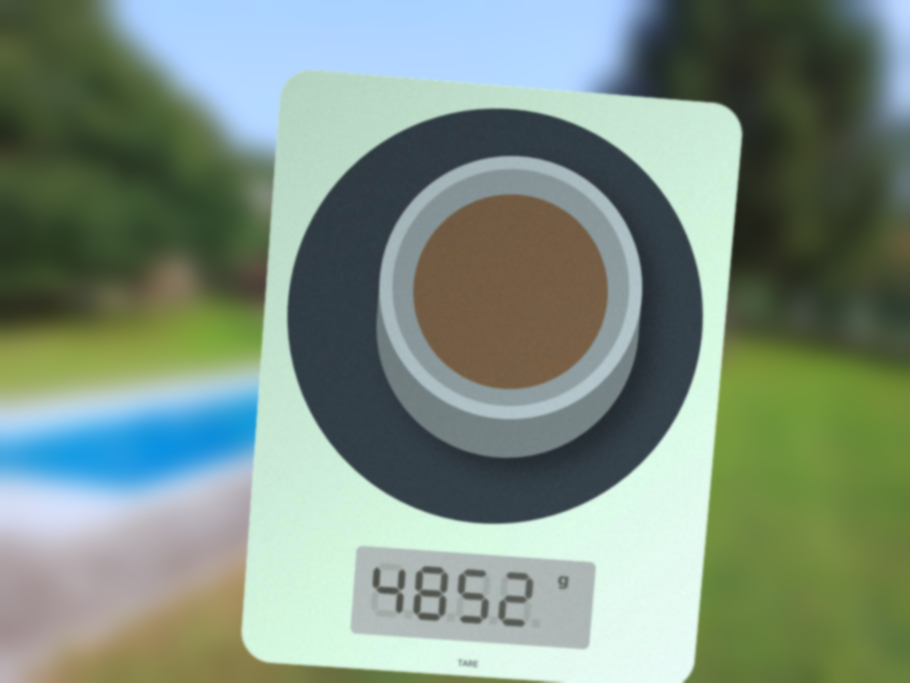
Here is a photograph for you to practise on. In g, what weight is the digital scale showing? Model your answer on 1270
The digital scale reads 4852
